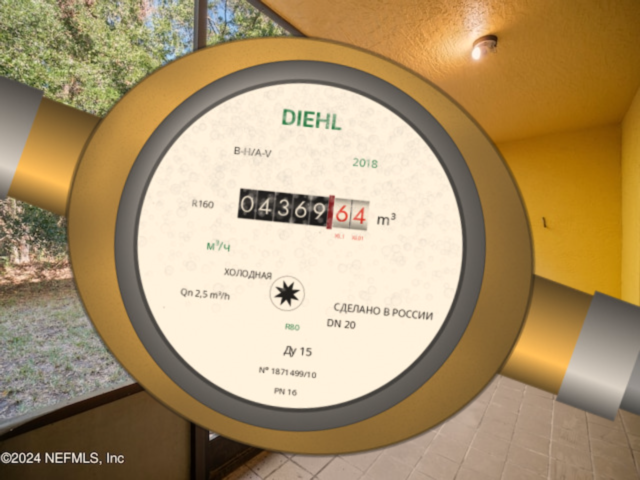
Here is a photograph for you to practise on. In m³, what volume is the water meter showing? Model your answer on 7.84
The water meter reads 4369.64
